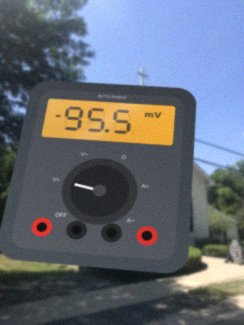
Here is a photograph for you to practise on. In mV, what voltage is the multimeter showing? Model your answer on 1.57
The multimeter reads -95.5
